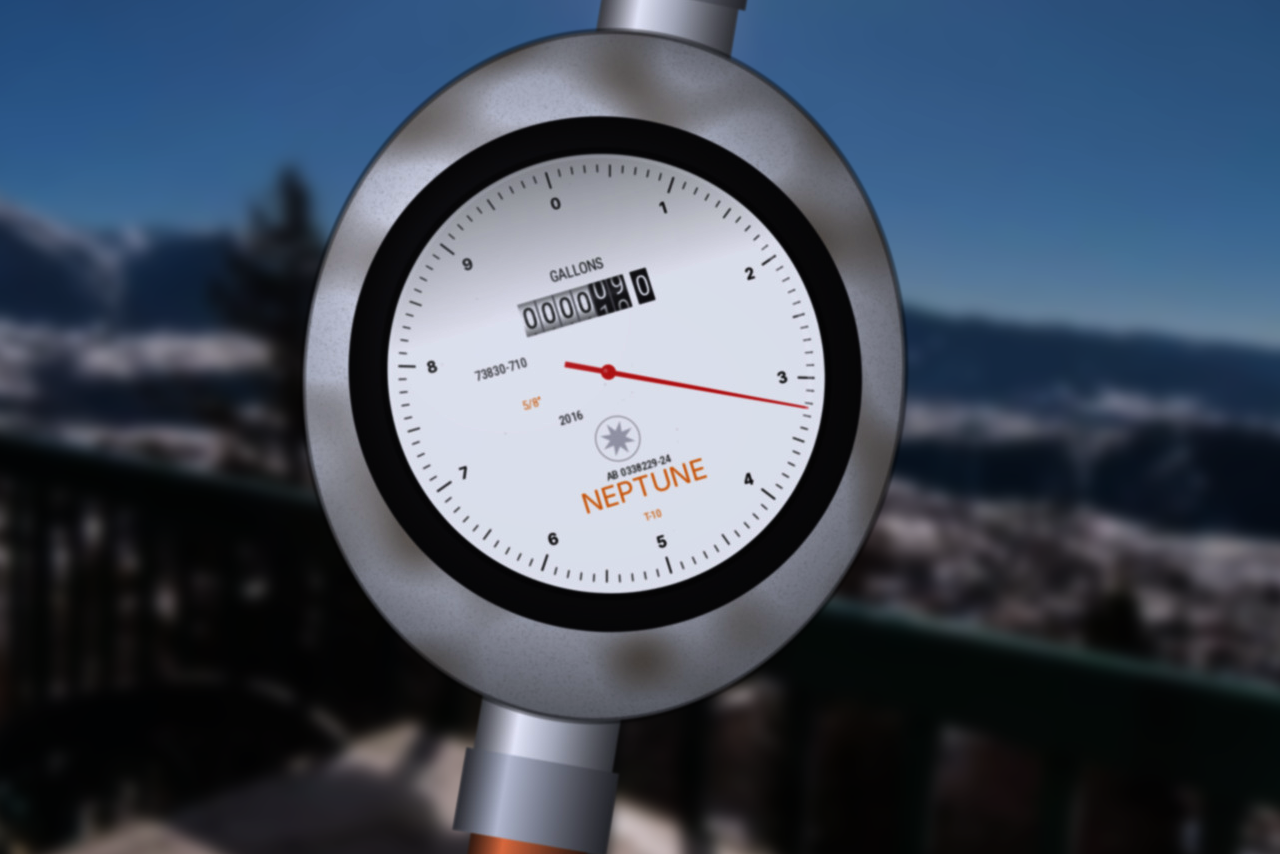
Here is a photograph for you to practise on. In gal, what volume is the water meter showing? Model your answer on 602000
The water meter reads 93.2
